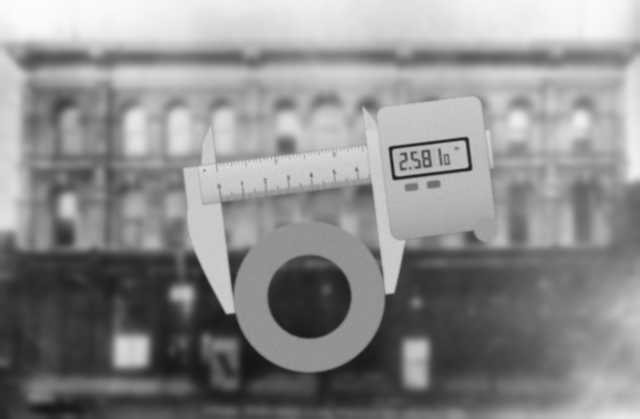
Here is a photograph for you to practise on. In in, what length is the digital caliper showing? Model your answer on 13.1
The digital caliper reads 2.5810
